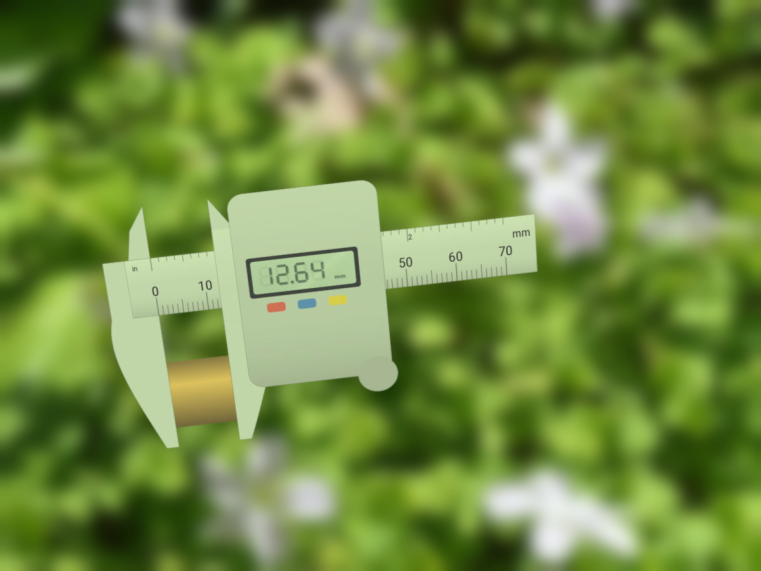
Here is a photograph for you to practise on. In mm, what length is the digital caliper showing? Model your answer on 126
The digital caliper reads 12.64
